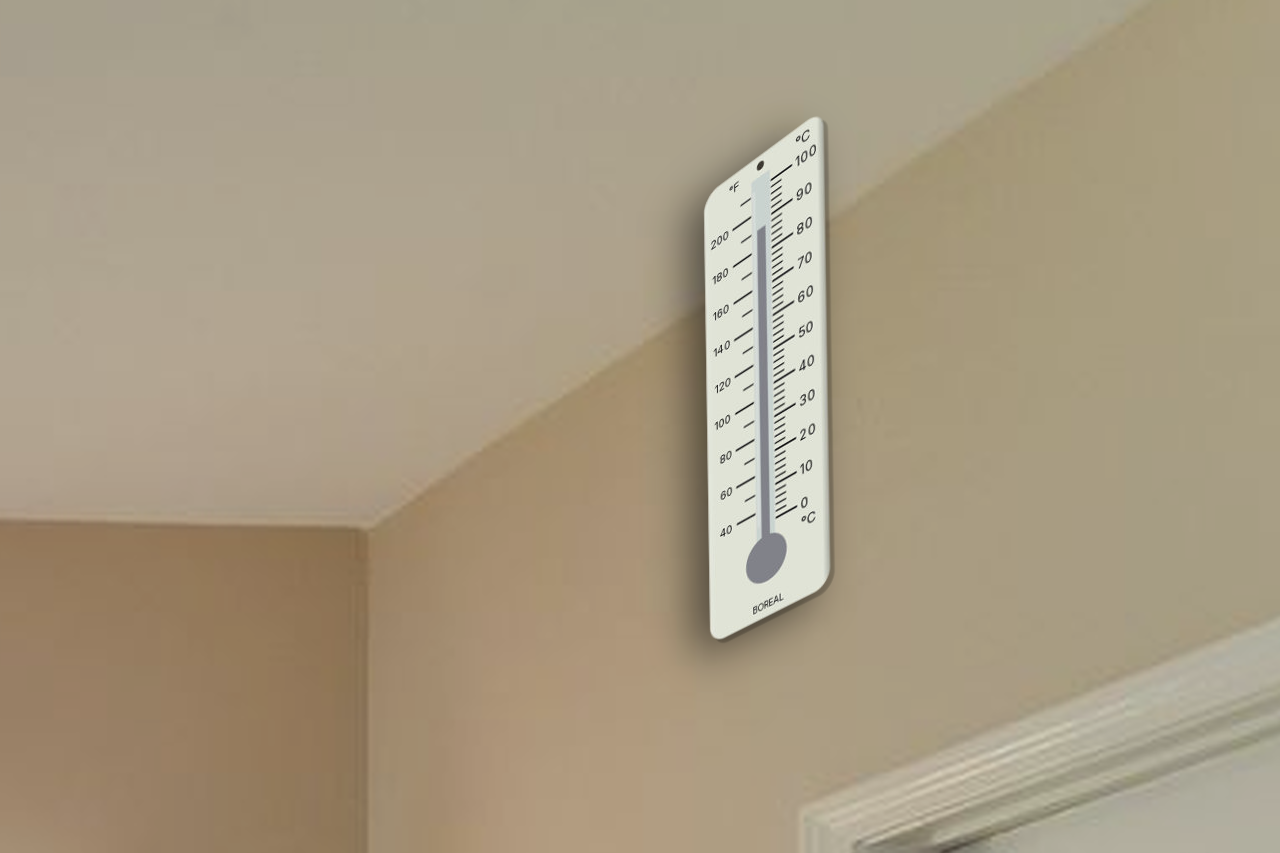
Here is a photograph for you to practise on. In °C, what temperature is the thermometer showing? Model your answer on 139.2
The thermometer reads 88
